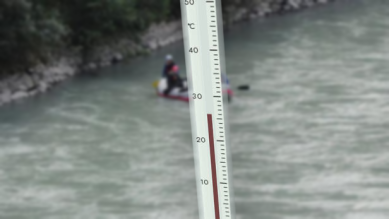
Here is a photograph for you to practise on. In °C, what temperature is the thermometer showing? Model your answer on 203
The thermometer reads 26
